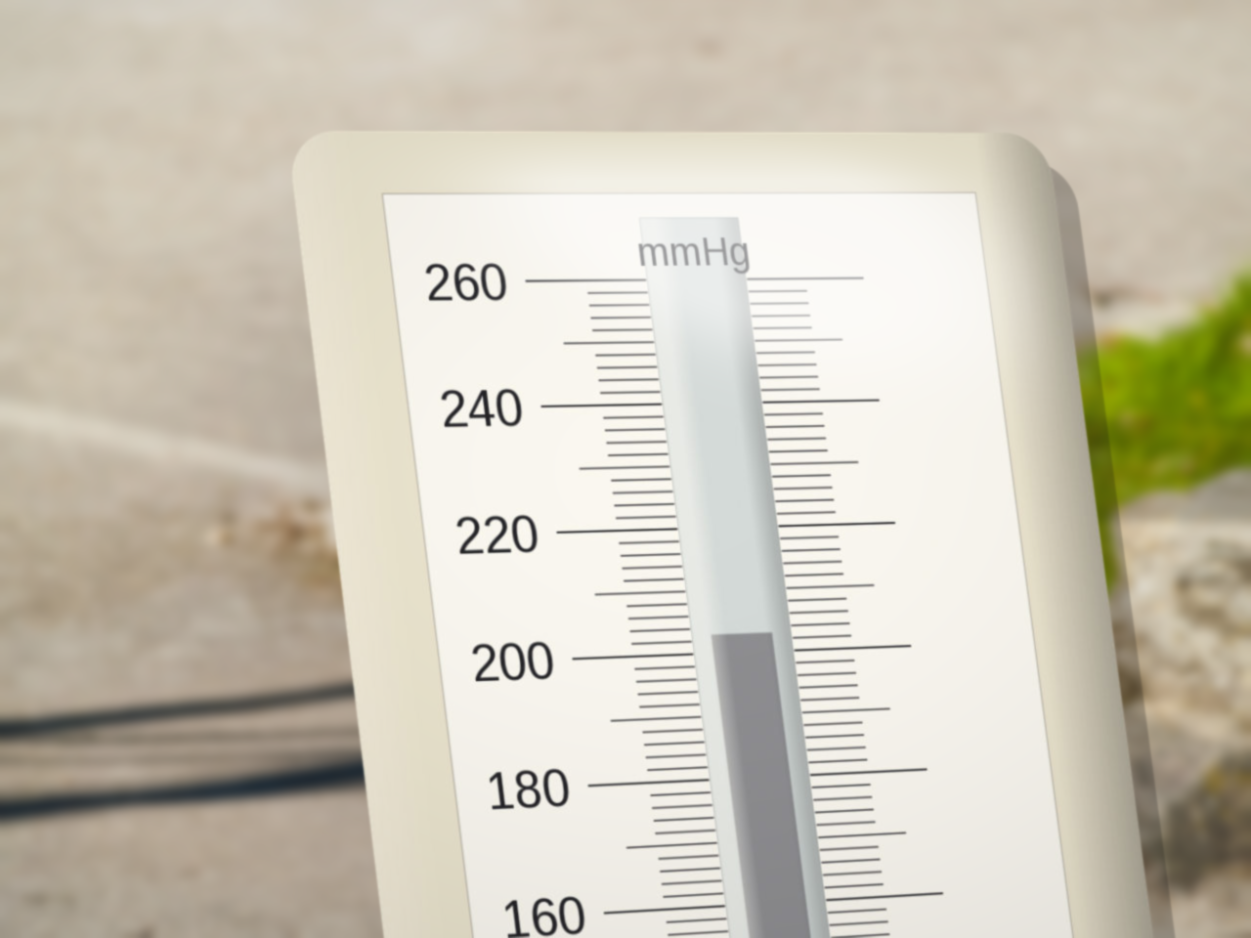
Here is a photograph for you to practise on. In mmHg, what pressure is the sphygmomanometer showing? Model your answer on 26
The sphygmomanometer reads 203
